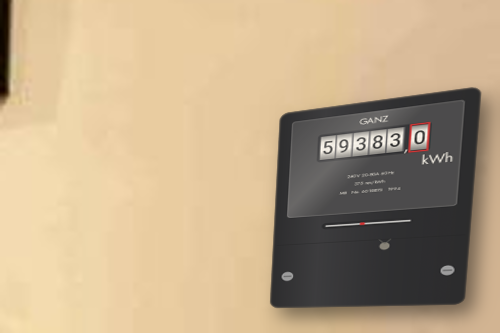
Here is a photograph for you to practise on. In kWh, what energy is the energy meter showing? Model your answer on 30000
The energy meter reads 59383.0
